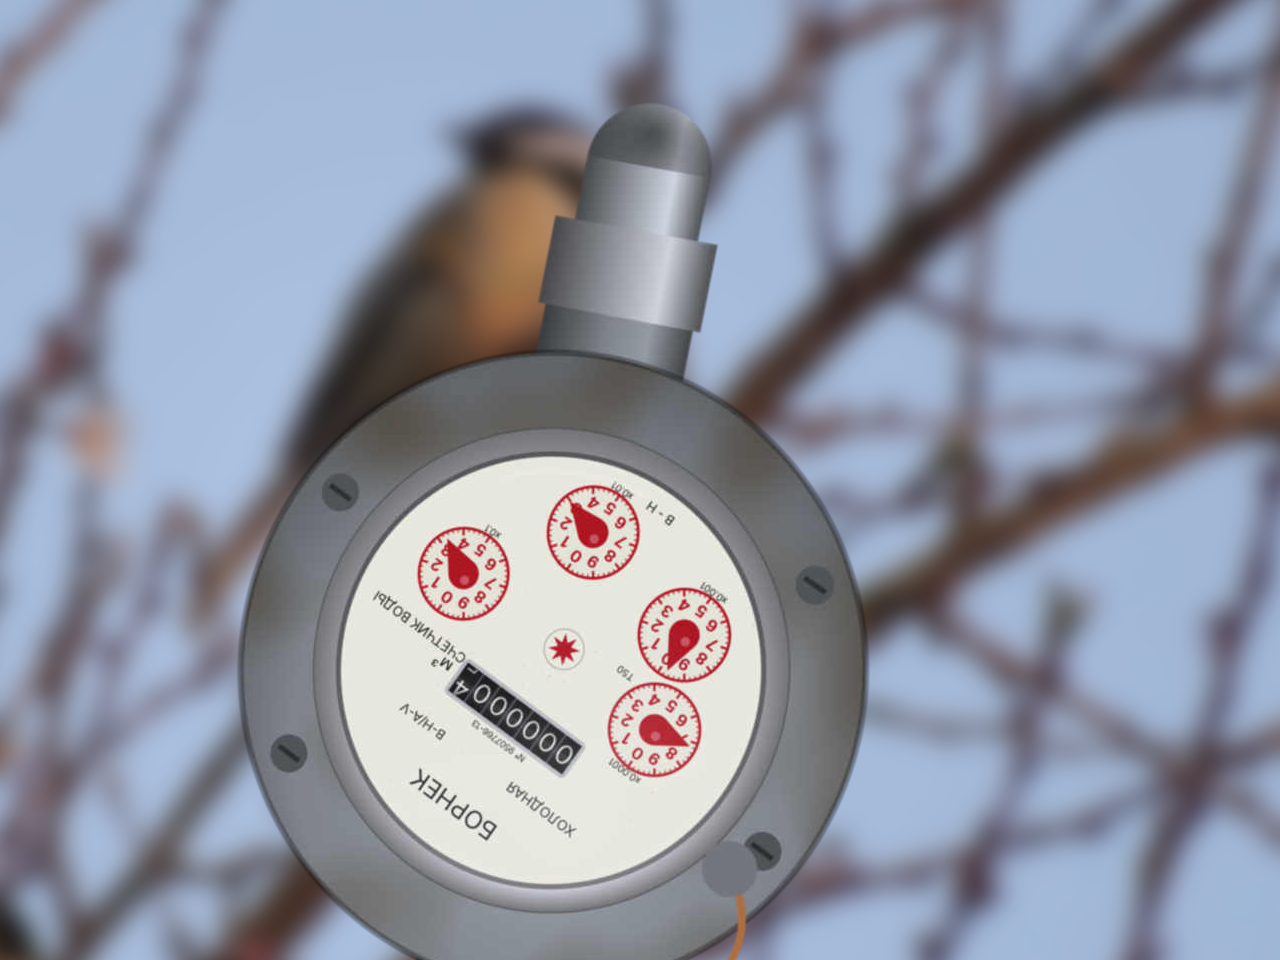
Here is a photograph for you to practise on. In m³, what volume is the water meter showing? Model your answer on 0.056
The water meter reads 4.3297
